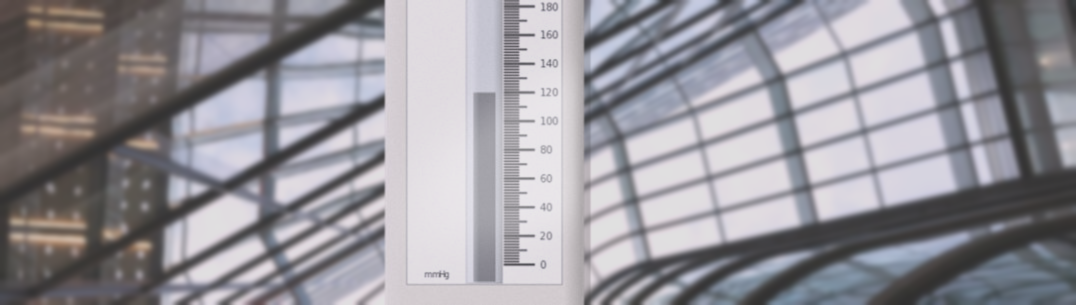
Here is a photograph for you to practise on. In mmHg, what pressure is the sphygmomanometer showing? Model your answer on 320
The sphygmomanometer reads 120
